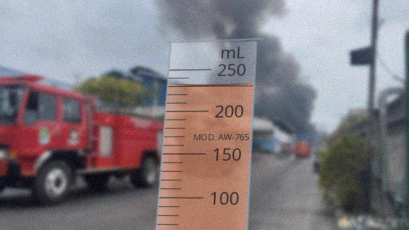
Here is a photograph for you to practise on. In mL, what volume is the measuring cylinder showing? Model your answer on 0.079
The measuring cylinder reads 230
